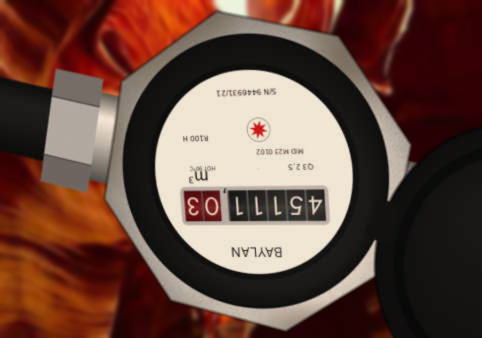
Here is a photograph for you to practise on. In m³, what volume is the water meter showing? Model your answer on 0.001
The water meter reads 45111.03
